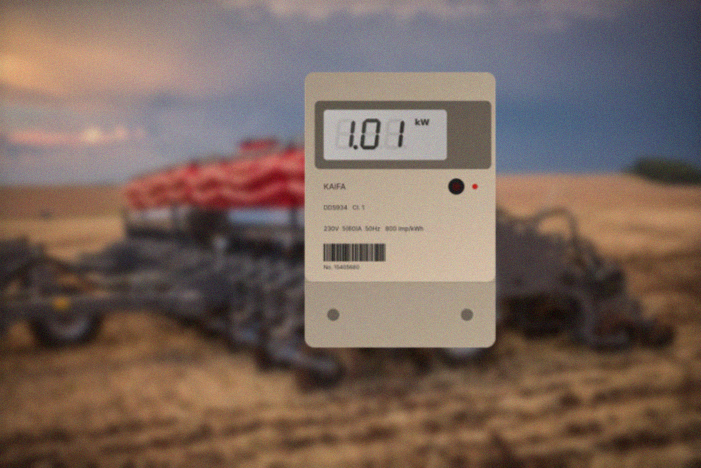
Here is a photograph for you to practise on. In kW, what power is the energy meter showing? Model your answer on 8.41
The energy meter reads 1.01
